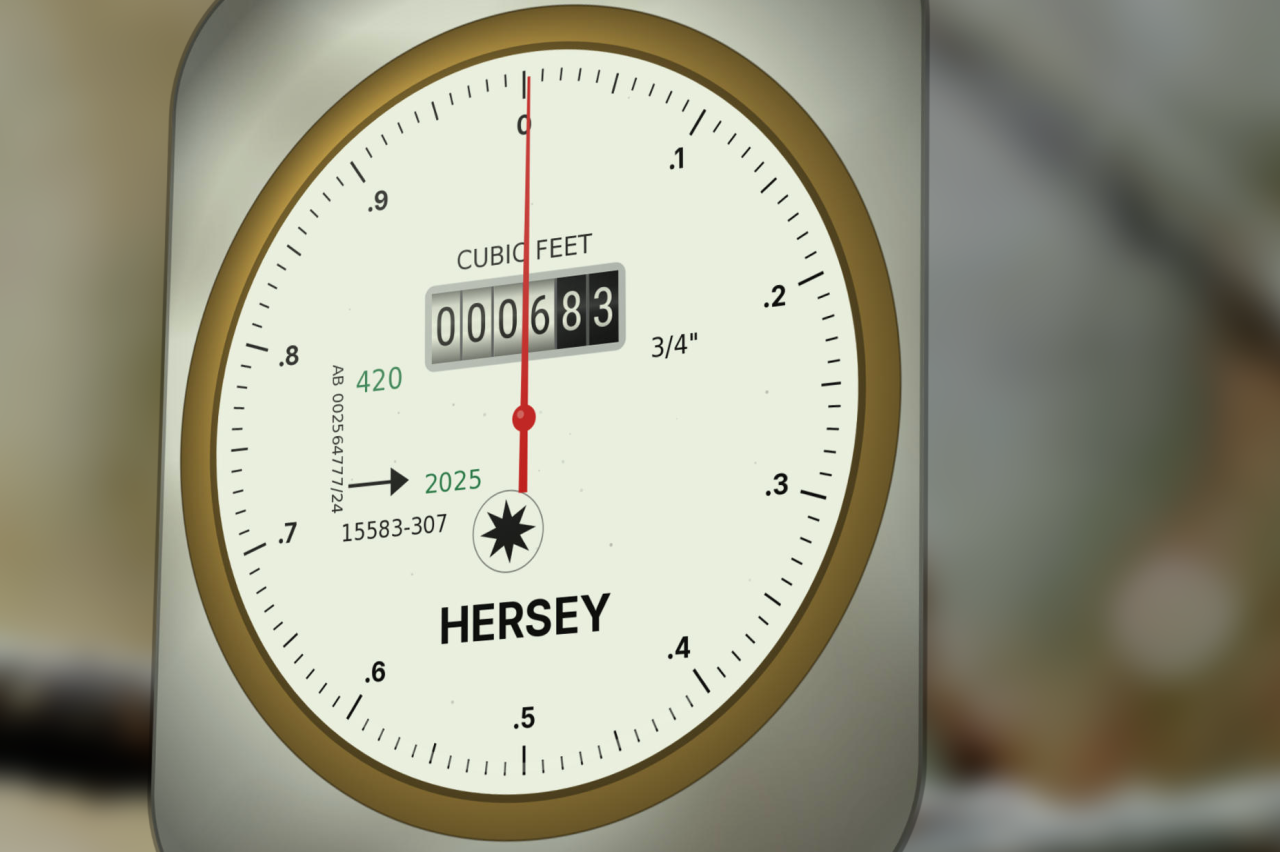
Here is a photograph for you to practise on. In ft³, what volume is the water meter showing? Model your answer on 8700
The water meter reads 683.00
